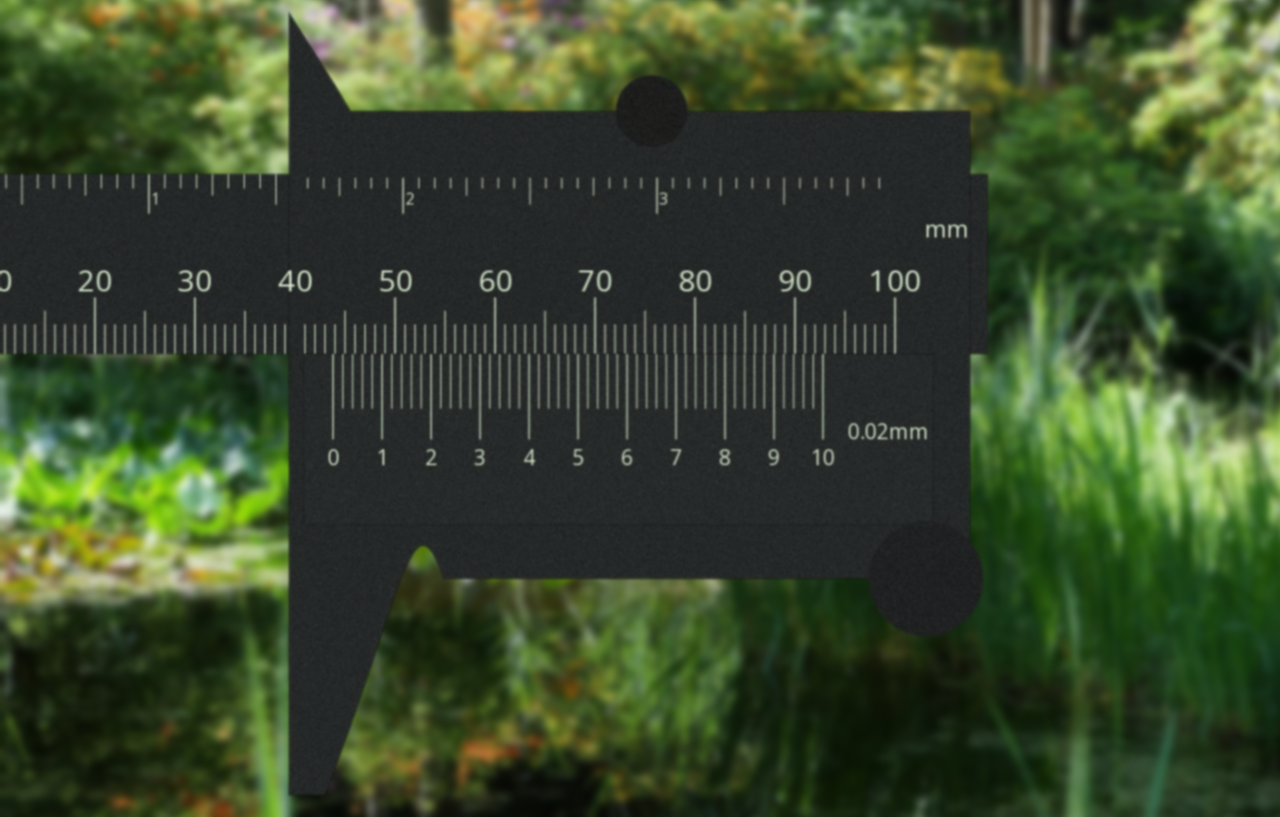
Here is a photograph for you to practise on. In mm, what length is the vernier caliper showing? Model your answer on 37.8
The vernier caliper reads 43.8
